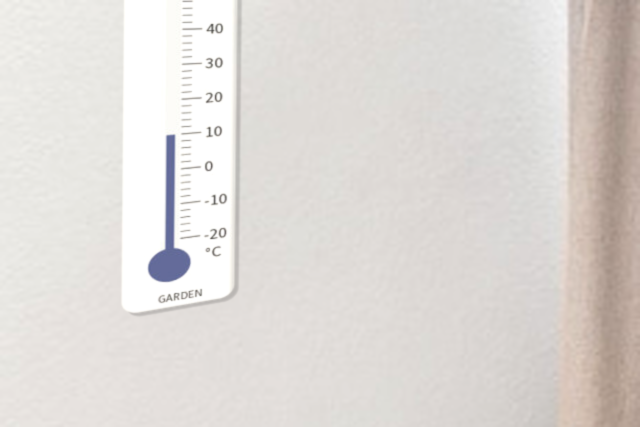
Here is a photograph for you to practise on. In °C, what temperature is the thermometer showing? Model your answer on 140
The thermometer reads 10
